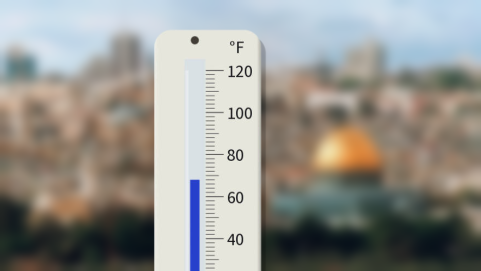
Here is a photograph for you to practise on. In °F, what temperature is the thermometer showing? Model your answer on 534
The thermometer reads 68
